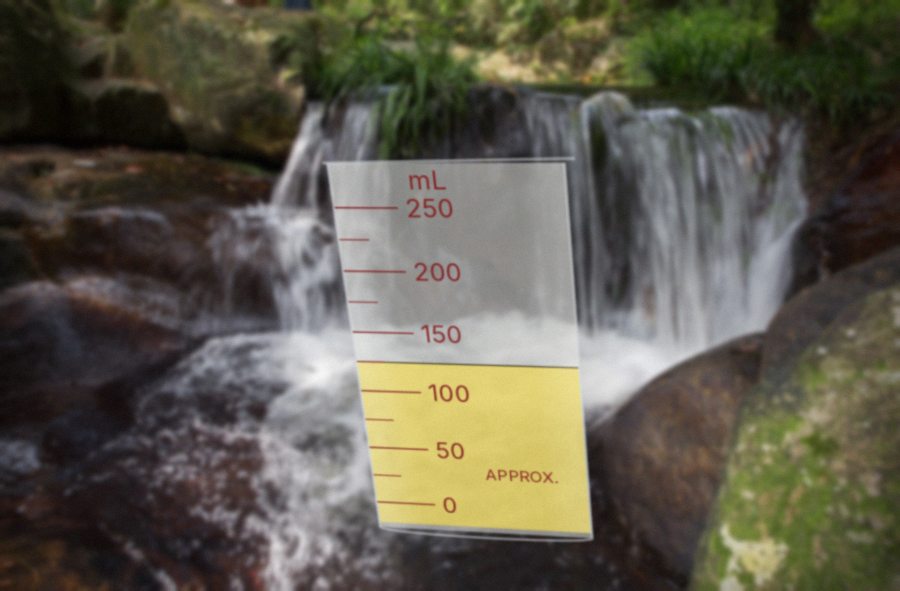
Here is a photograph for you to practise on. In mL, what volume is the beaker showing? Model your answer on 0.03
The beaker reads 125
